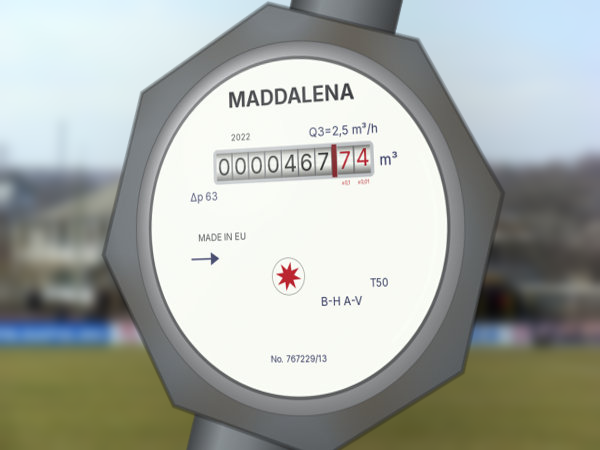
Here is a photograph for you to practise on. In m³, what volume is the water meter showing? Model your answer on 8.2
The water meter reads 467.74
